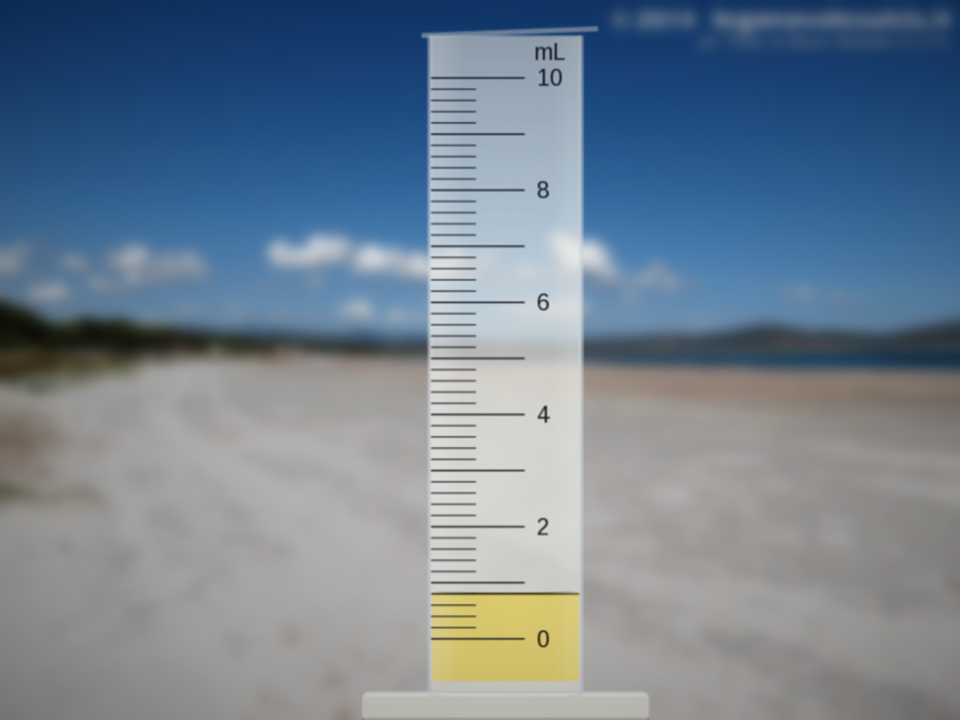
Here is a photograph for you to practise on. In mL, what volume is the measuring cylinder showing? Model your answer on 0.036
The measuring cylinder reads 0.8
